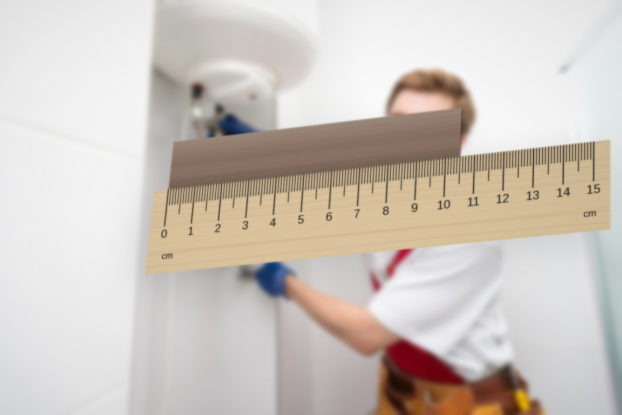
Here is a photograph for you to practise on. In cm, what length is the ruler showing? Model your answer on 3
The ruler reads 10.5
